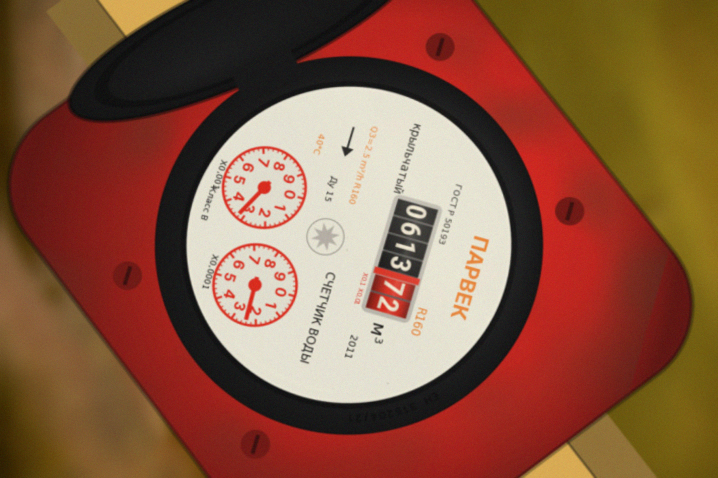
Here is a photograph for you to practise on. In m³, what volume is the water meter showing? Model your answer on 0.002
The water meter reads 613.7232
